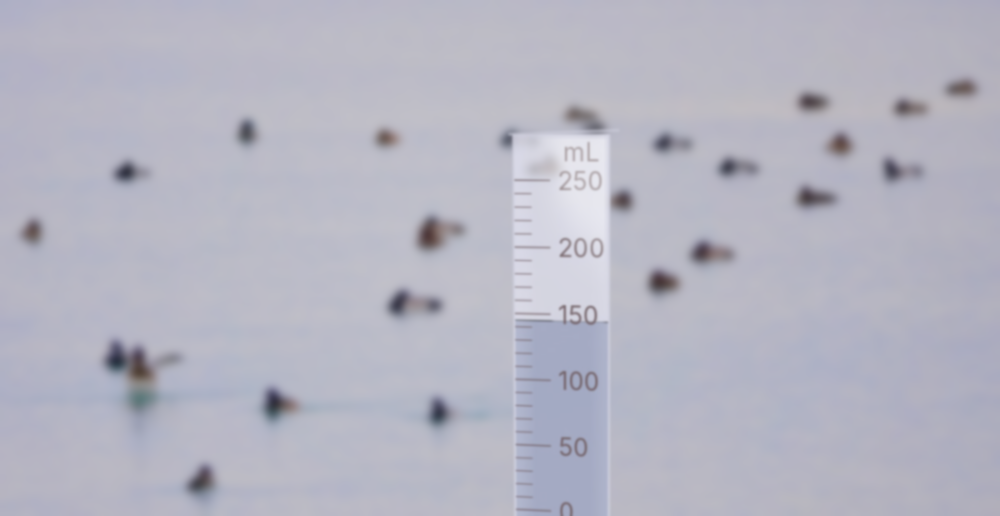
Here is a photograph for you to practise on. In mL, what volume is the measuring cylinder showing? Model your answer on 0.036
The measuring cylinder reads 145
